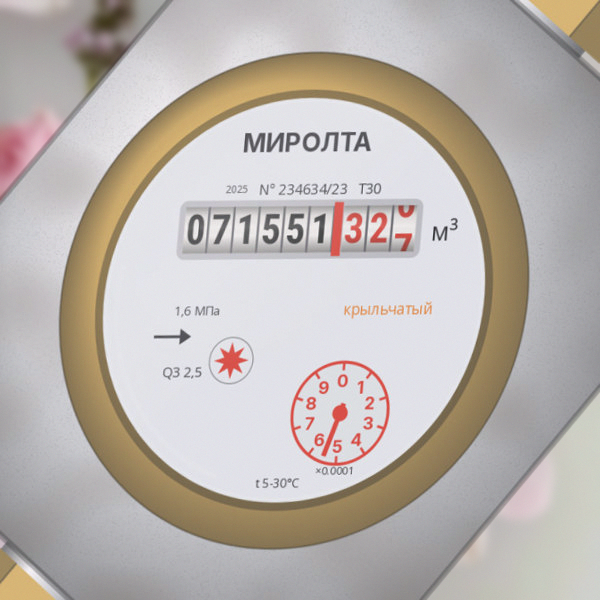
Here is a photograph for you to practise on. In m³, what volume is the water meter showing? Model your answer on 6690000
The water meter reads 71551.3265
